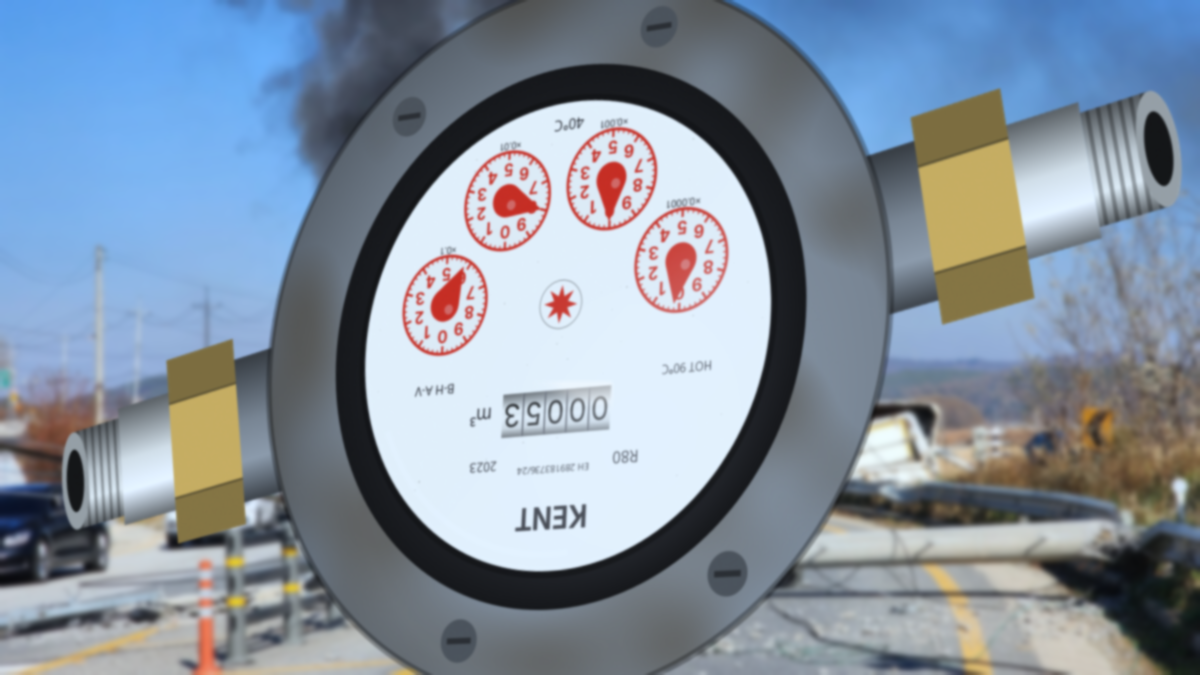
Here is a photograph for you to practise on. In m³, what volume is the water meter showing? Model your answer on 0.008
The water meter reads 53.5800
